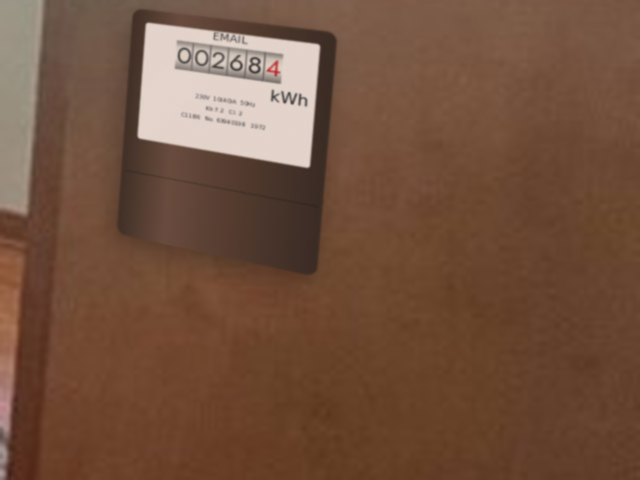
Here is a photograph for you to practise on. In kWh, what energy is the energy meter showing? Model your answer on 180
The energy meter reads 268.4
